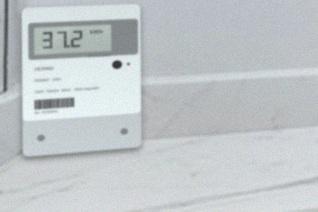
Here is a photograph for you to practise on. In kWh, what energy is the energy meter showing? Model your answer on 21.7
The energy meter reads 37.2
